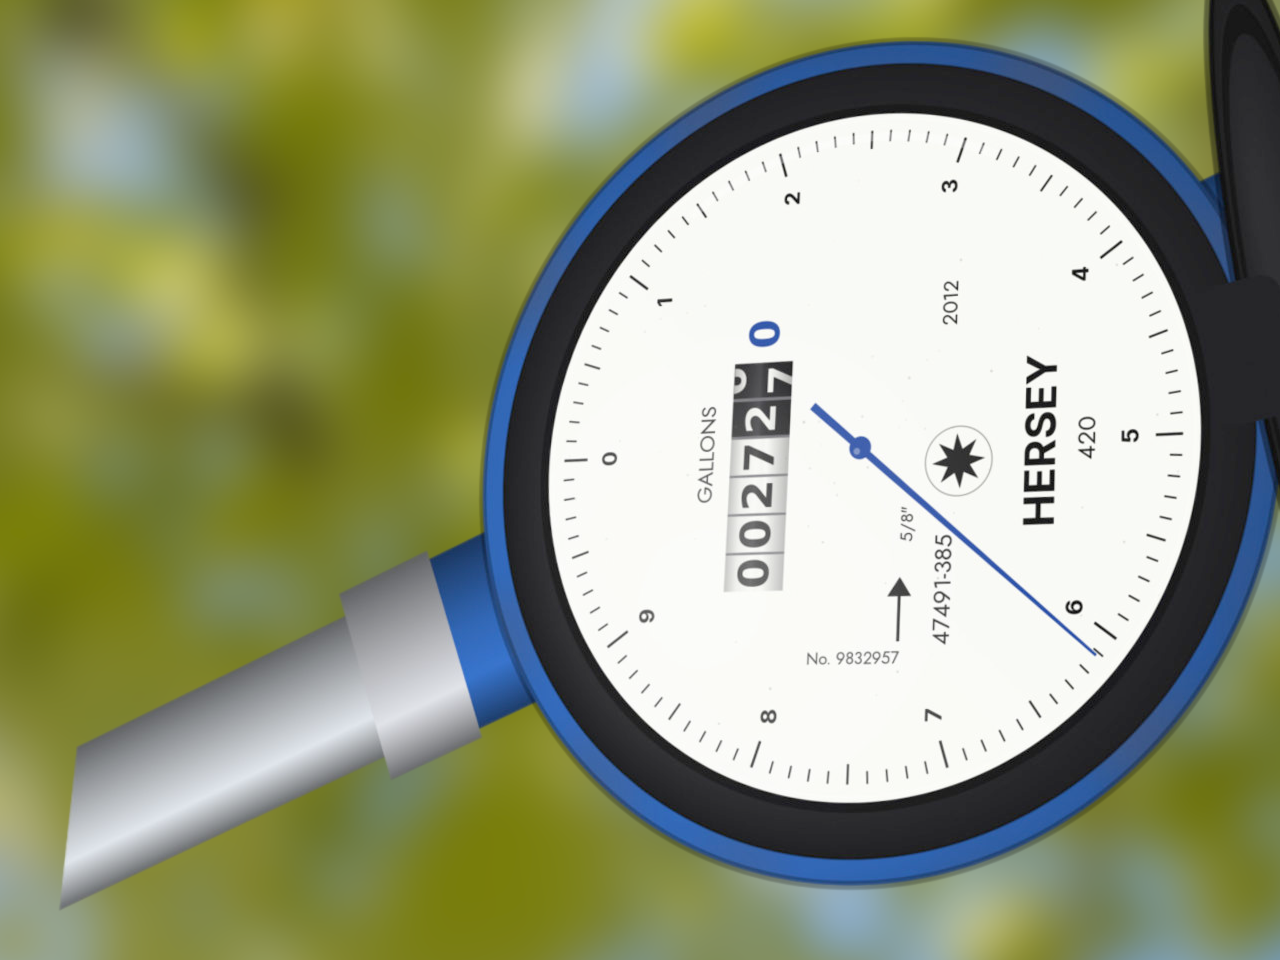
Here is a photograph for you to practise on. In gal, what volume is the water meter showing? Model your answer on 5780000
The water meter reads 27266.1
